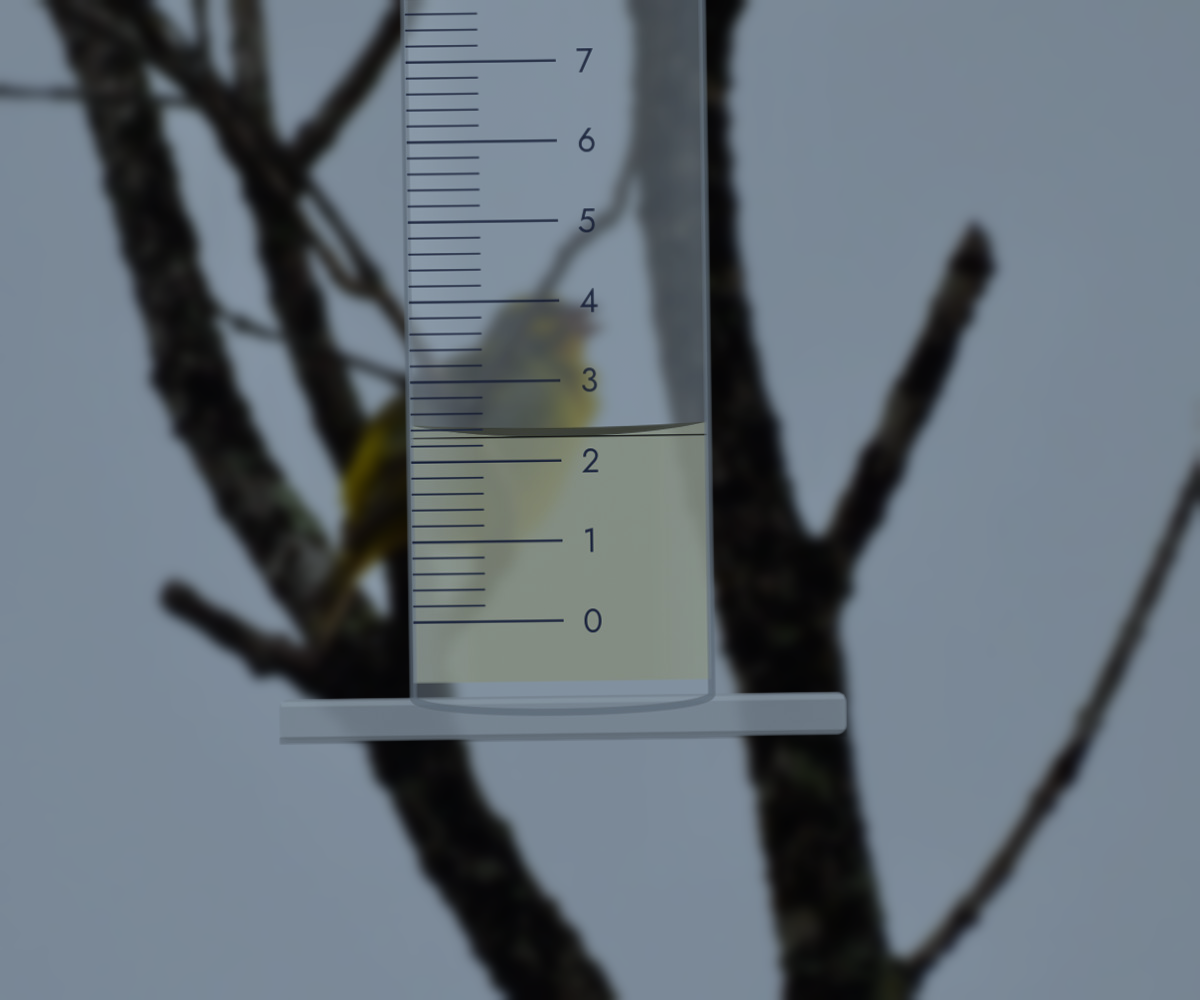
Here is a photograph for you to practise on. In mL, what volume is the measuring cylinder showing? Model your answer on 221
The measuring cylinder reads 2.3
